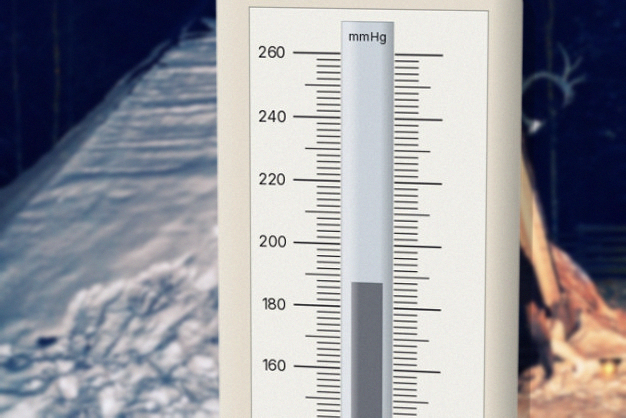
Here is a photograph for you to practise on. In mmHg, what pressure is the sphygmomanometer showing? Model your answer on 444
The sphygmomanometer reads 188
